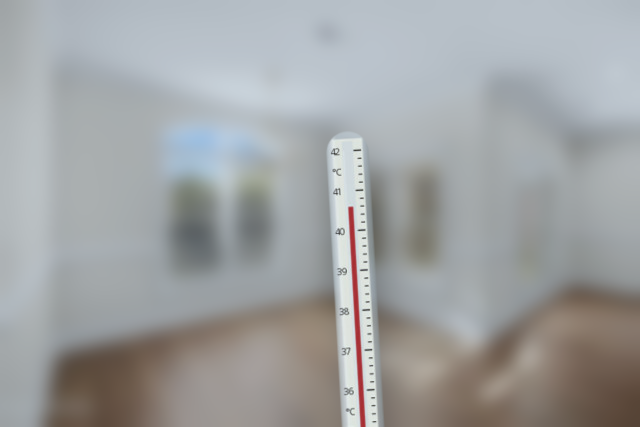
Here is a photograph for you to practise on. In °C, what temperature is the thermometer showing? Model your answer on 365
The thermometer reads 40.6
